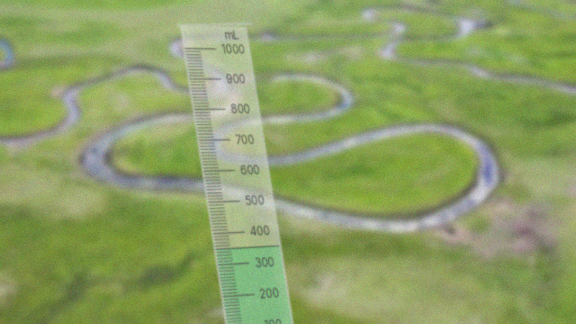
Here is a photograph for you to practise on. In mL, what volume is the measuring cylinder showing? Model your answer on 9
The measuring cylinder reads 350
